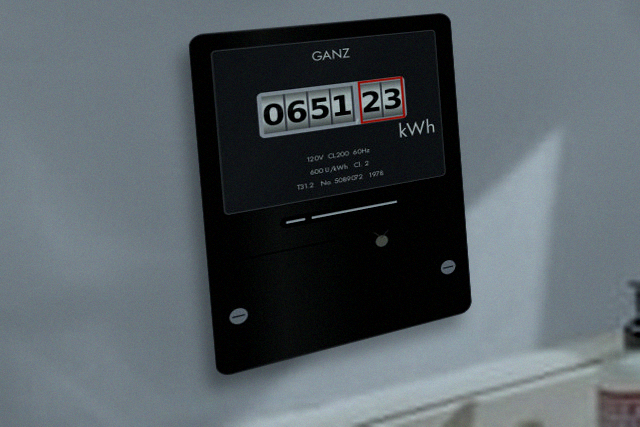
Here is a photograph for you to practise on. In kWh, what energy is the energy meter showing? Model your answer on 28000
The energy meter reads 651.23
